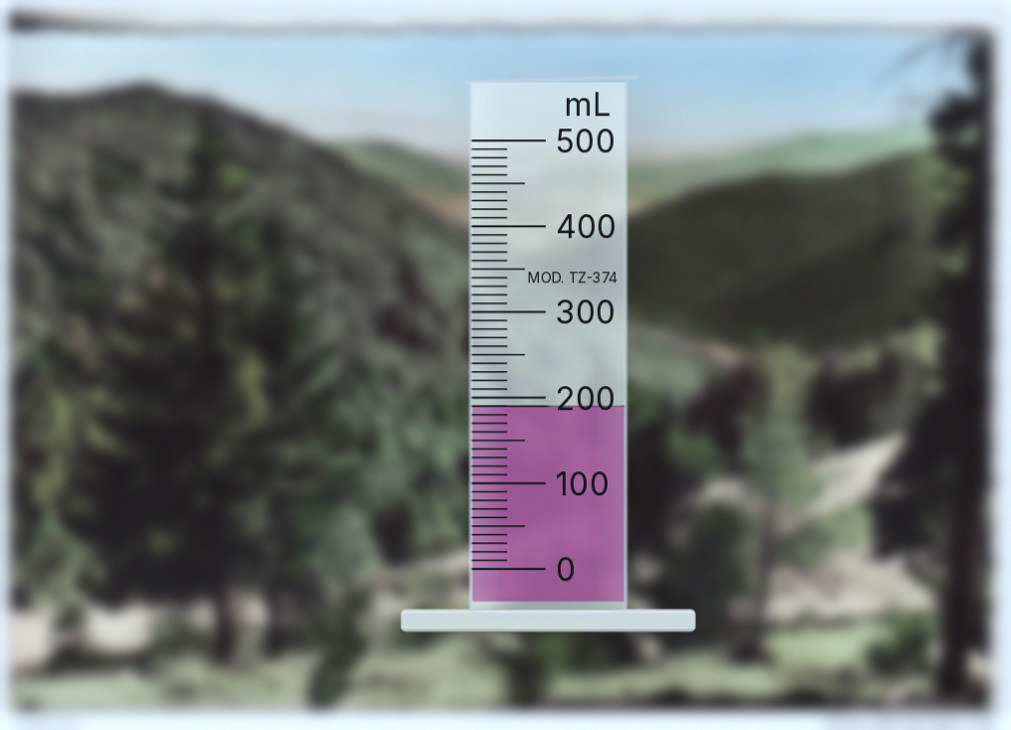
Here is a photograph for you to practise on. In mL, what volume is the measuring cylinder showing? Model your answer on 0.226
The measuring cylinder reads 190
